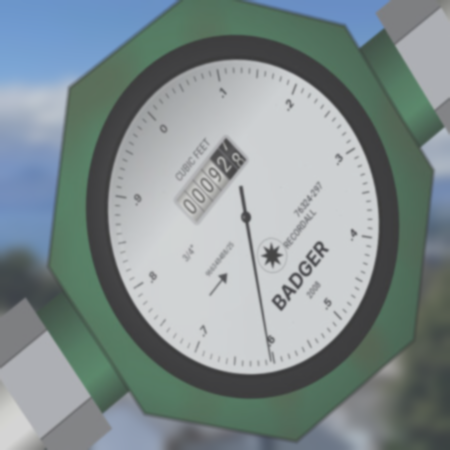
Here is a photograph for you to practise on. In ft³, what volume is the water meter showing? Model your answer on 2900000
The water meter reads 927.60
